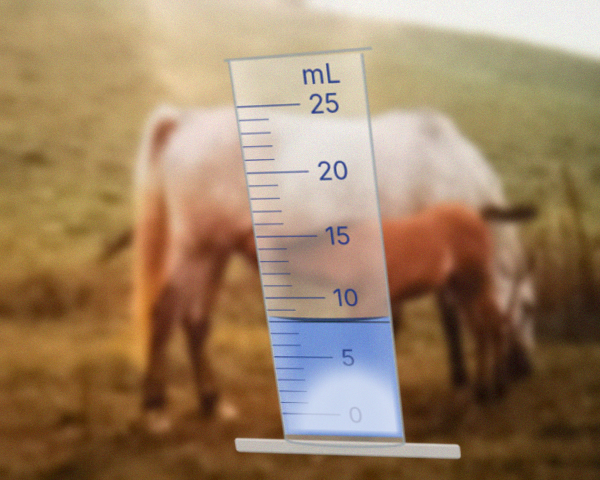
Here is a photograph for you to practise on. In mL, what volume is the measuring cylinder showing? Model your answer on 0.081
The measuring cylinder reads 8
